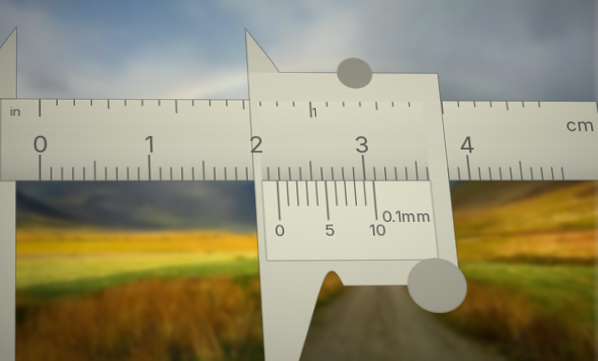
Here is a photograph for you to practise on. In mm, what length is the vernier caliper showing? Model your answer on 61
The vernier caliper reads 21.8
